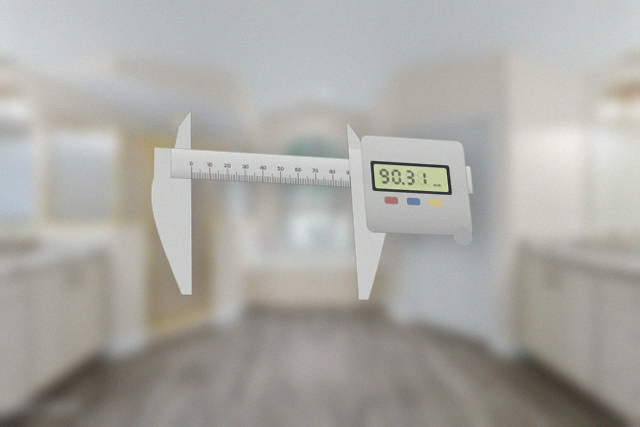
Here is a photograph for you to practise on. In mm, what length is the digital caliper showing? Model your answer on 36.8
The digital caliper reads 90.31
